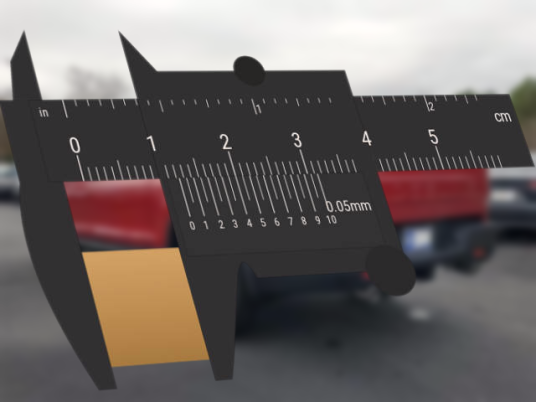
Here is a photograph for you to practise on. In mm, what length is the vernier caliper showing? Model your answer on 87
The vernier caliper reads 12.4
